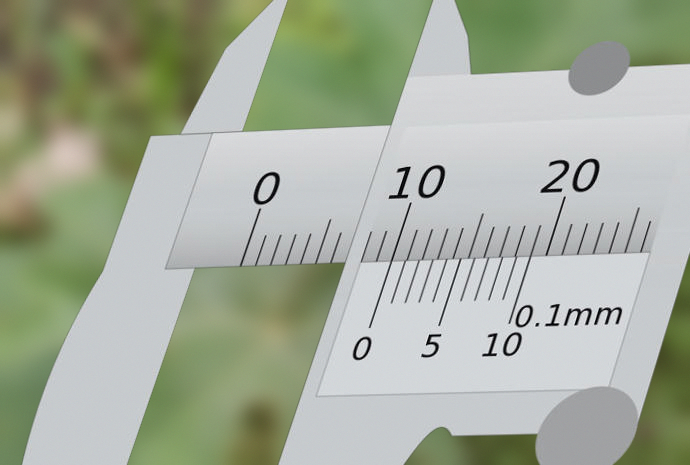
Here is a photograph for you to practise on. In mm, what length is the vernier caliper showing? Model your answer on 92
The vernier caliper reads 10.0
